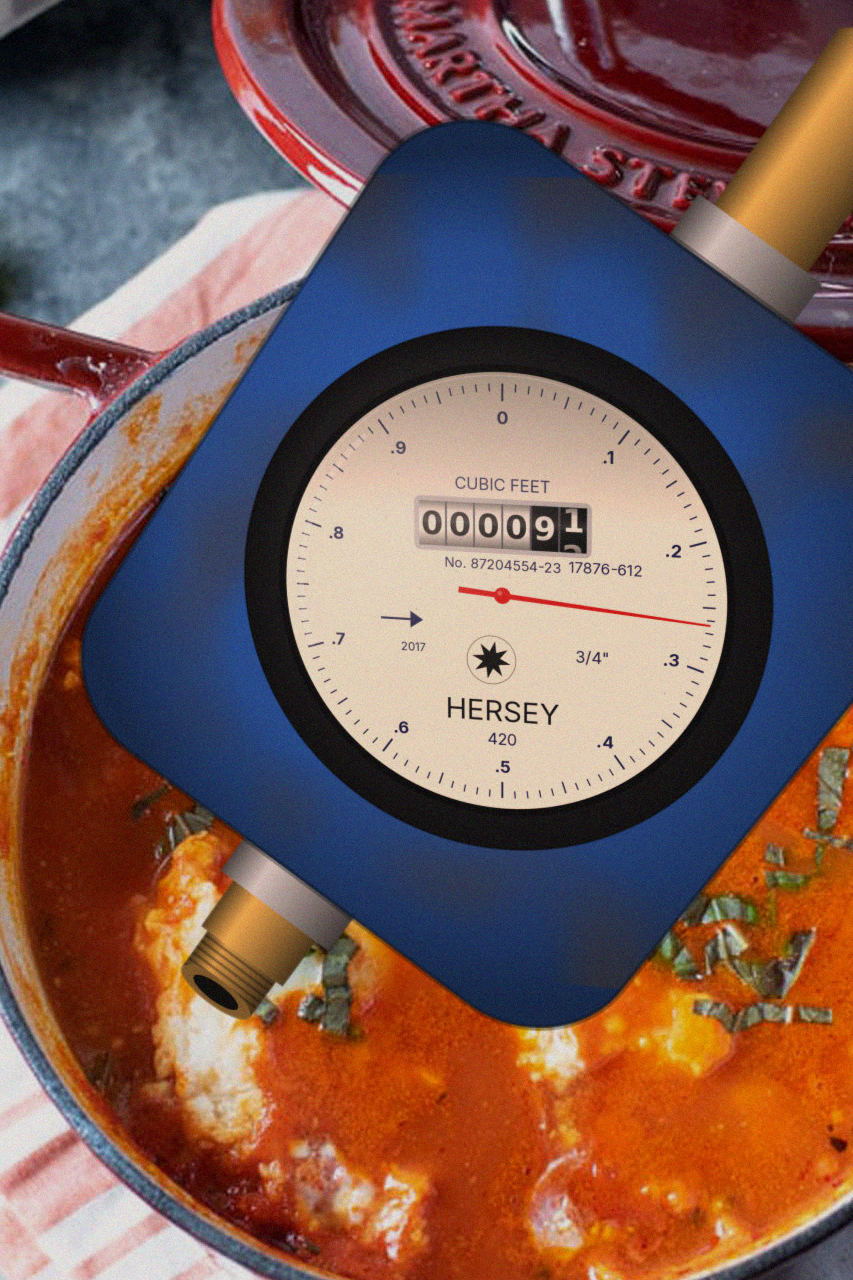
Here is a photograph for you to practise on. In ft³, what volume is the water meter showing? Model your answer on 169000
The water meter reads 91.26
